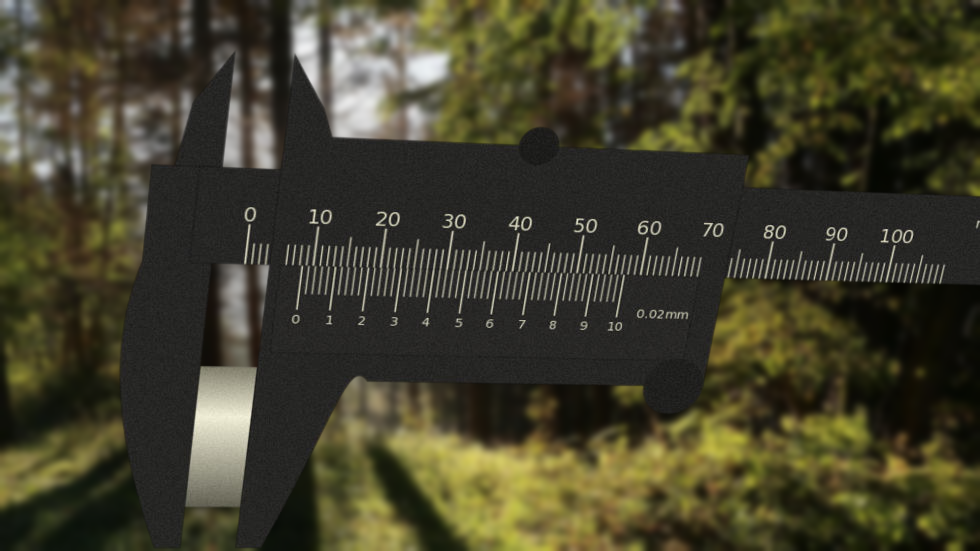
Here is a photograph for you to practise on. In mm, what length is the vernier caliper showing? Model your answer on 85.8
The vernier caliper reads 8.4
